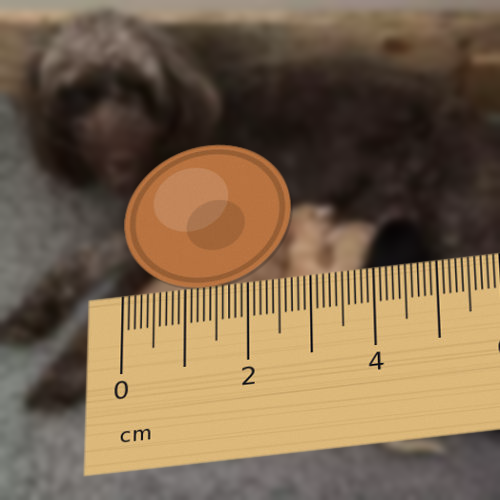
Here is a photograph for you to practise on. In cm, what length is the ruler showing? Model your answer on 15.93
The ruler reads 2.7
